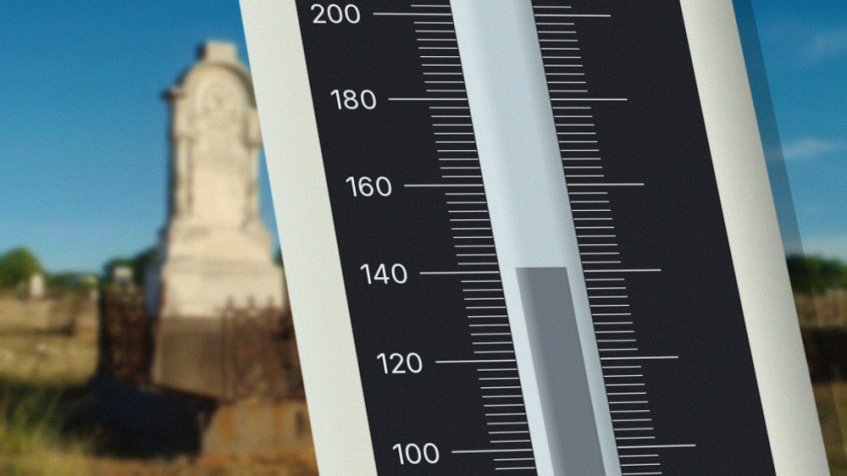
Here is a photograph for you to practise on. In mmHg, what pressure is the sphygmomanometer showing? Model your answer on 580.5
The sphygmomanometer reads 141
